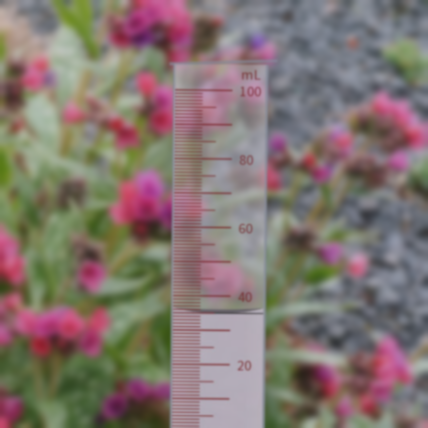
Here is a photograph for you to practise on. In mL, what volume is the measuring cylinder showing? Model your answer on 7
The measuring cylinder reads 35
